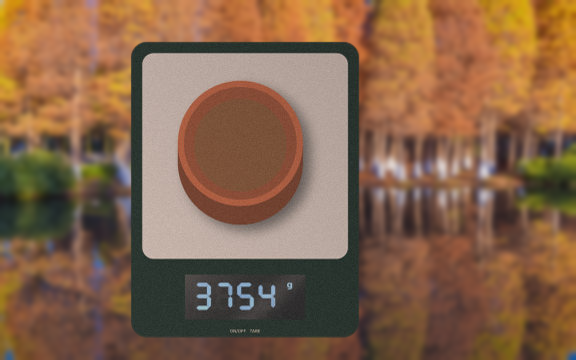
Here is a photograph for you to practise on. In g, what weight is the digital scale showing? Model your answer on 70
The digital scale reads 3754
